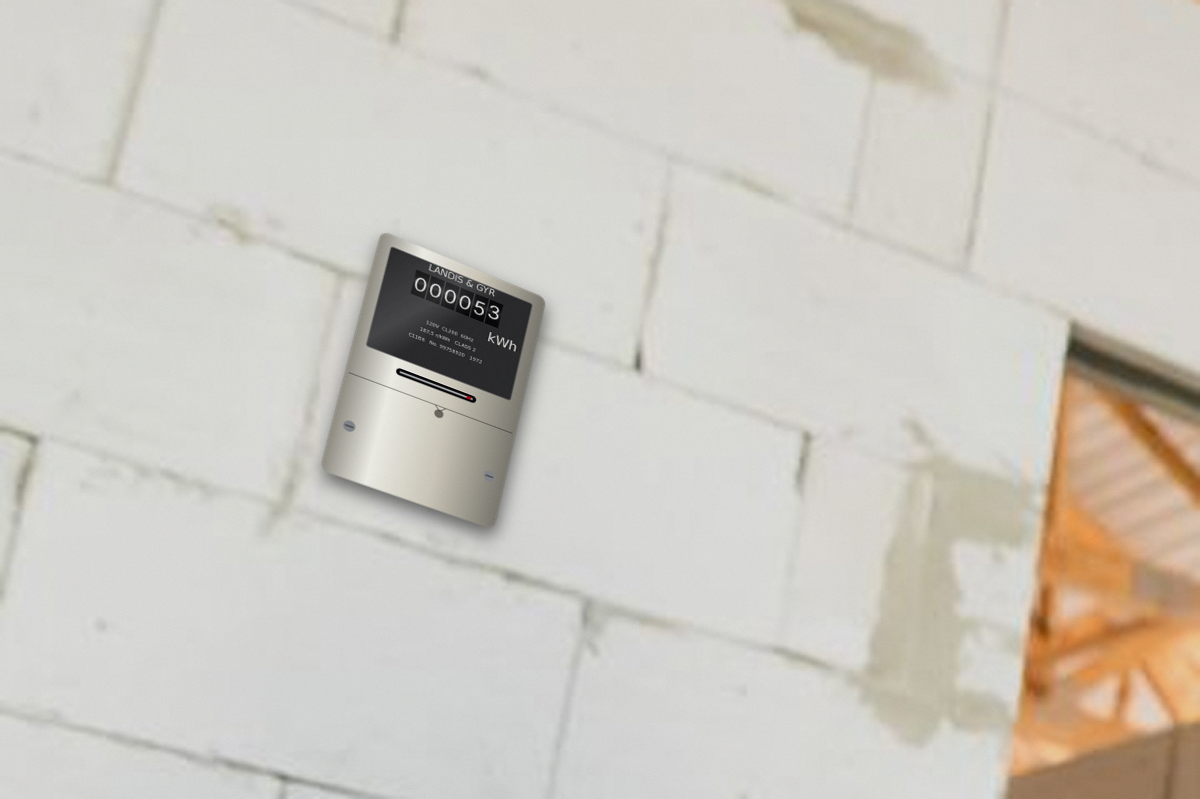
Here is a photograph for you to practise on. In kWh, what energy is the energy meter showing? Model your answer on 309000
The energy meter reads 53
